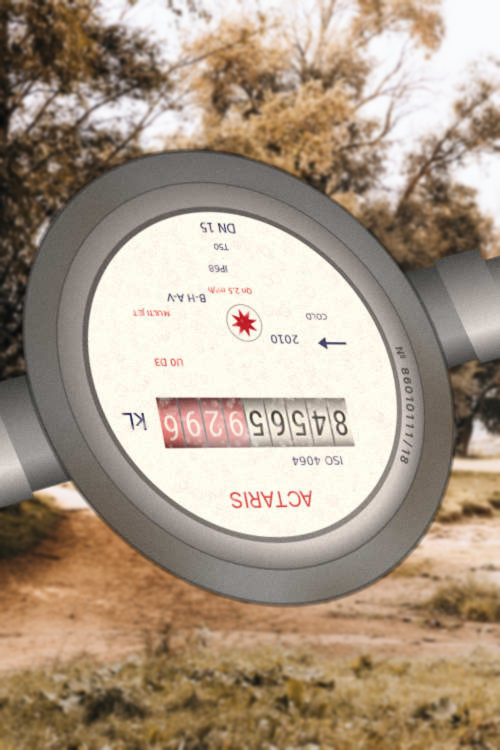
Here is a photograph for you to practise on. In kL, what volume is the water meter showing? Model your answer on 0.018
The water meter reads 84565.9296
